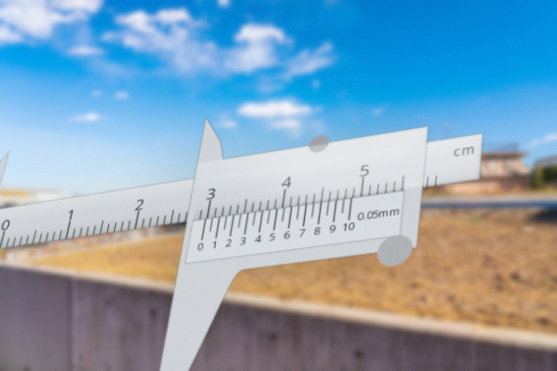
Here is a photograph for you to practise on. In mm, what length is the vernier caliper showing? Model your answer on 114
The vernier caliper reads 29.8
